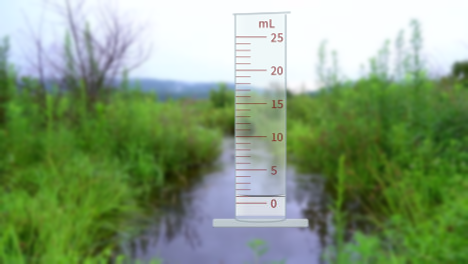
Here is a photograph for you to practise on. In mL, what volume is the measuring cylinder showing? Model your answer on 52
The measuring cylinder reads 1
